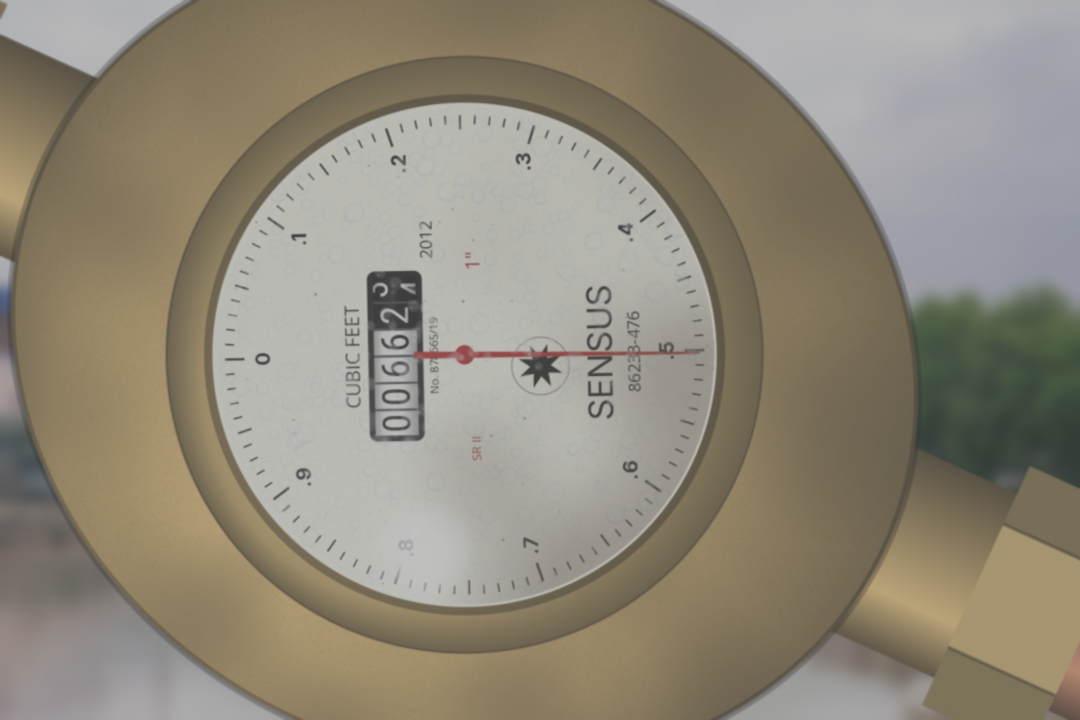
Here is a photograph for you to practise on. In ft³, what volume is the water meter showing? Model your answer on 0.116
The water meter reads 6623.50
